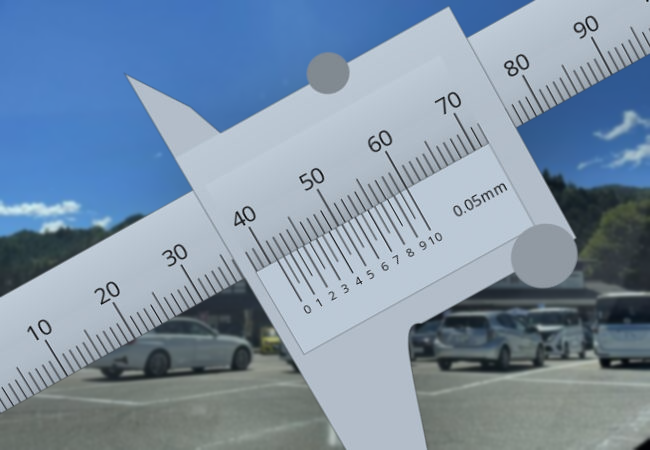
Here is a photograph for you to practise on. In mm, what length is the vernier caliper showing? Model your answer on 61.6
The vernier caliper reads 41.0
